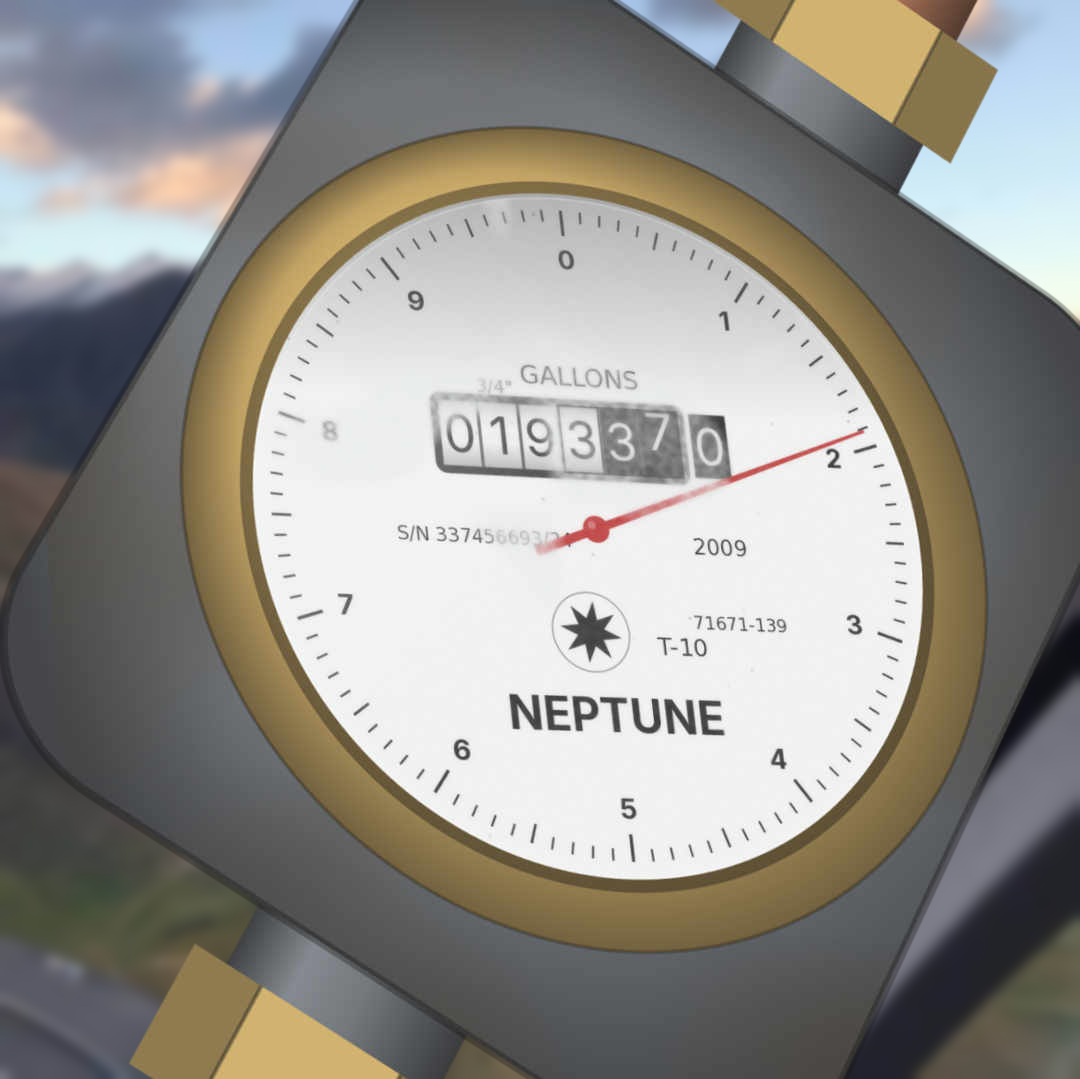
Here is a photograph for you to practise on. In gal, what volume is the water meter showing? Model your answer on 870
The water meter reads 193371.9
